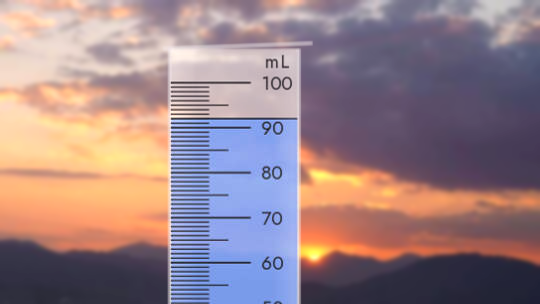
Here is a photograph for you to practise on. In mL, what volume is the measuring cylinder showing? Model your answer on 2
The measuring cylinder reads 92
